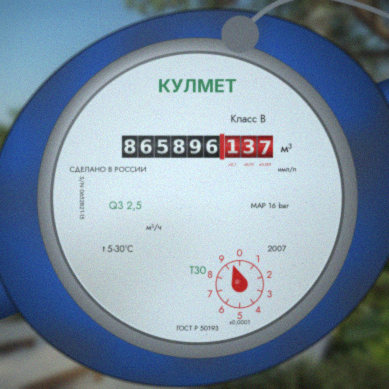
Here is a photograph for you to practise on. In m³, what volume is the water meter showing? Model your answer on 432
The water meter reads 865896.1369
